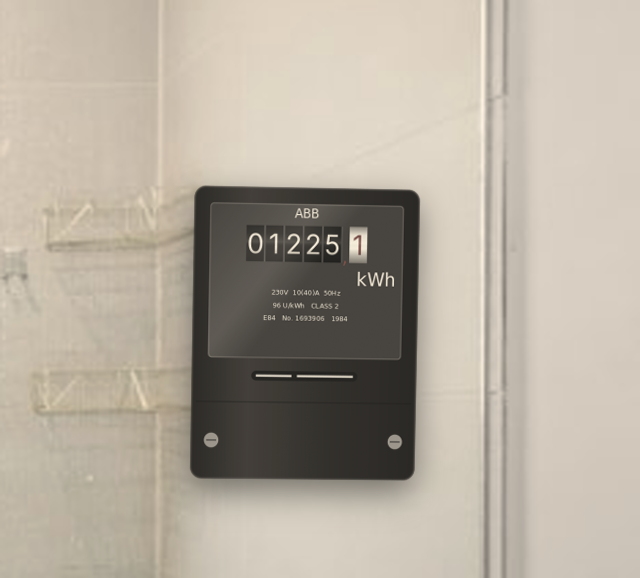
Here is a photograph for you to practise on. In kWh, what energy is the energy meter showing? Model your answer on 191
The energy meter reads 1225.1
